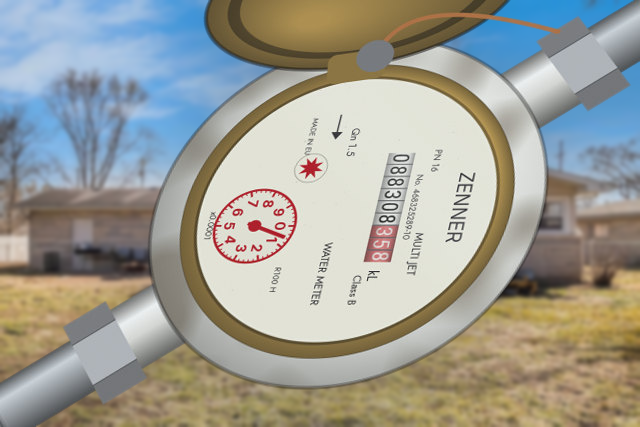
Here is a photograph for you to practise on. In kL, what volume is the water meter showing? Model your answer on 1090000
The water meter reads 88308.3580
